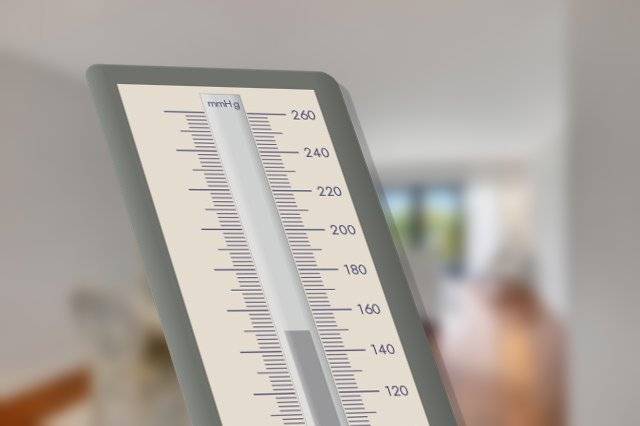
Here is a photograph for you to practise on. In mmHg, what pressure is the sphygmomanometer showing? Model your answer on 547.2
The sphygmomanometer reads 150
